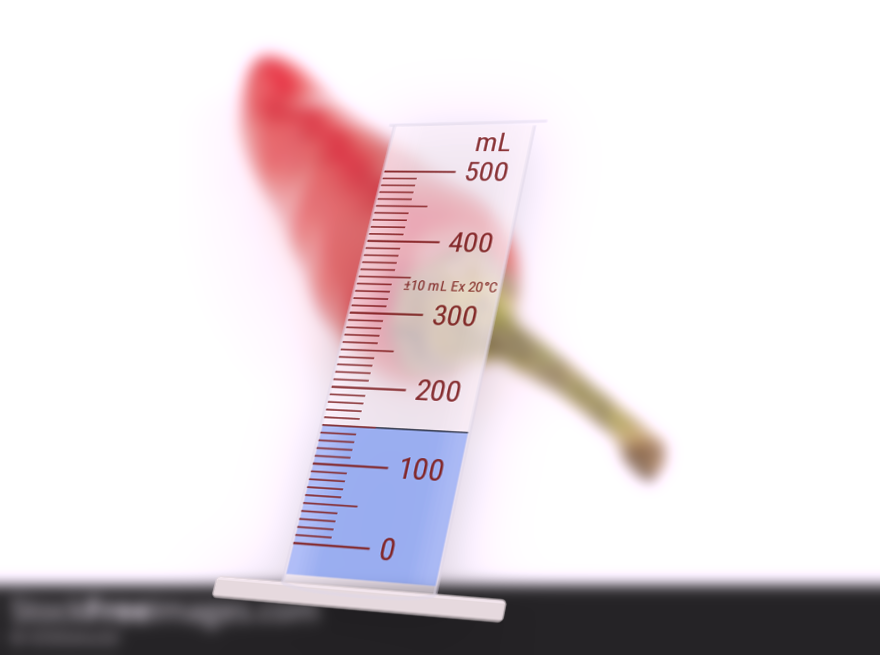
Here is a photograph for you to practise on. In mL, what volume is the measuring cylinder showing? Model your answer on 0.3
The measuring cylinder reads 150
